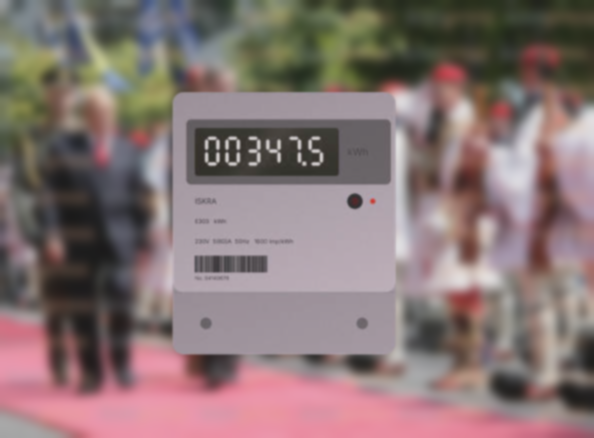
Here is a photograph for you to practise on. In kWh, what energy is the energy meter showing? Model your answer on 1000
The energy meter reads 347.5
